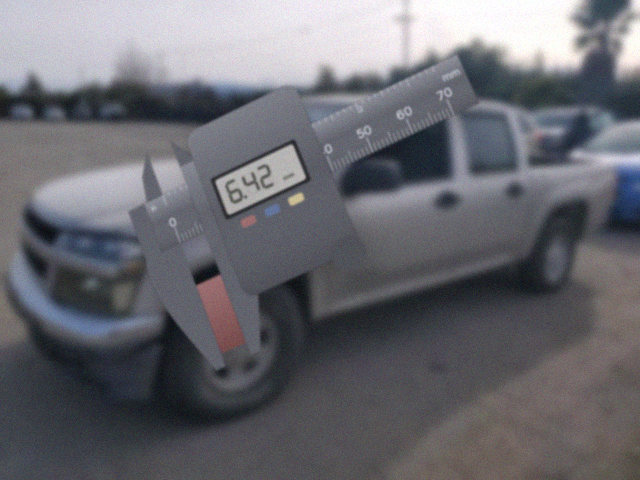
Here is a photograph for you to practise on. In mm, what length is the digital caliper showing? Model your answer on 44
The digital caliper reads 6.42
